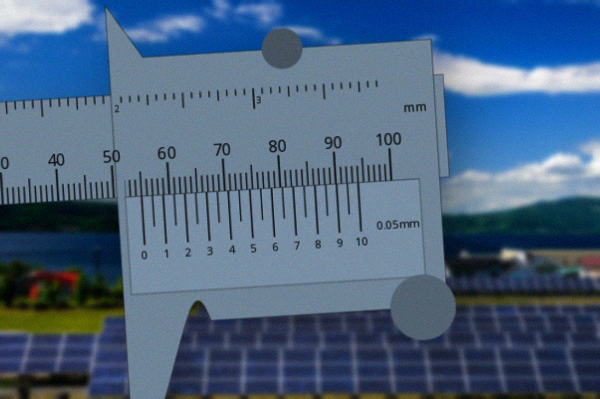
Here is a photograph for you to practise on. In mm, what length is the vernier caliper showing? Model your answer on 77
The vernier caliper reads 55.0
